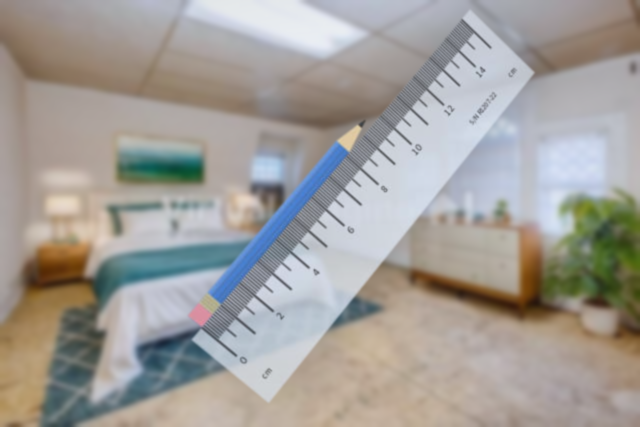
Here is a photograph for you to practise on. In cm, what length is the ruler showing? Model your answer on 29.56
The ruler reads 9.5
